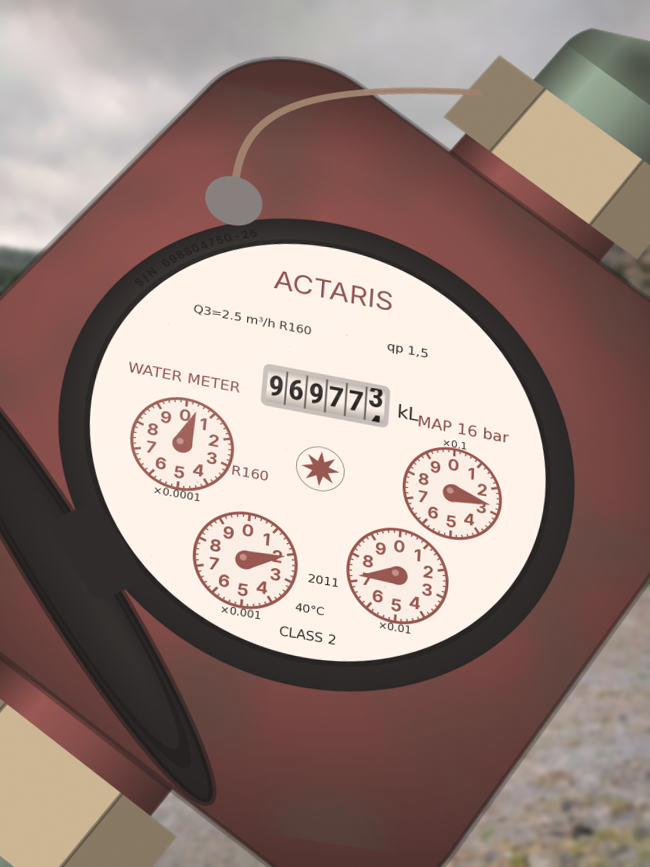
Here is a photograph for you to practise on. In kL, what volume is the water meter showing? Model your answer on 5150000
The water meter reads 969773.2720
